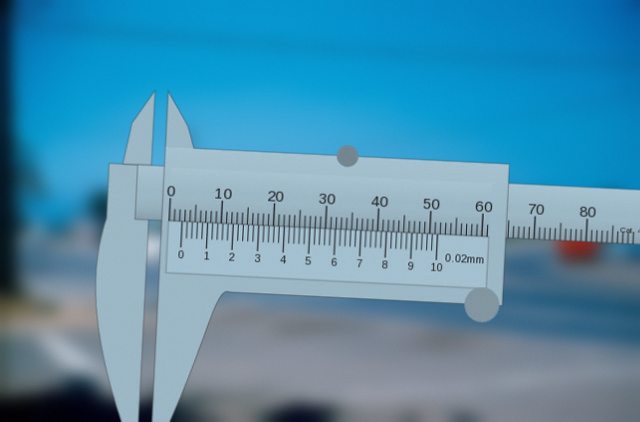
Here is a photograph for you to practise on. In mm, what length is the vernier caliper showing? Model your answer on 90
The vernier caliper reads 2.5
